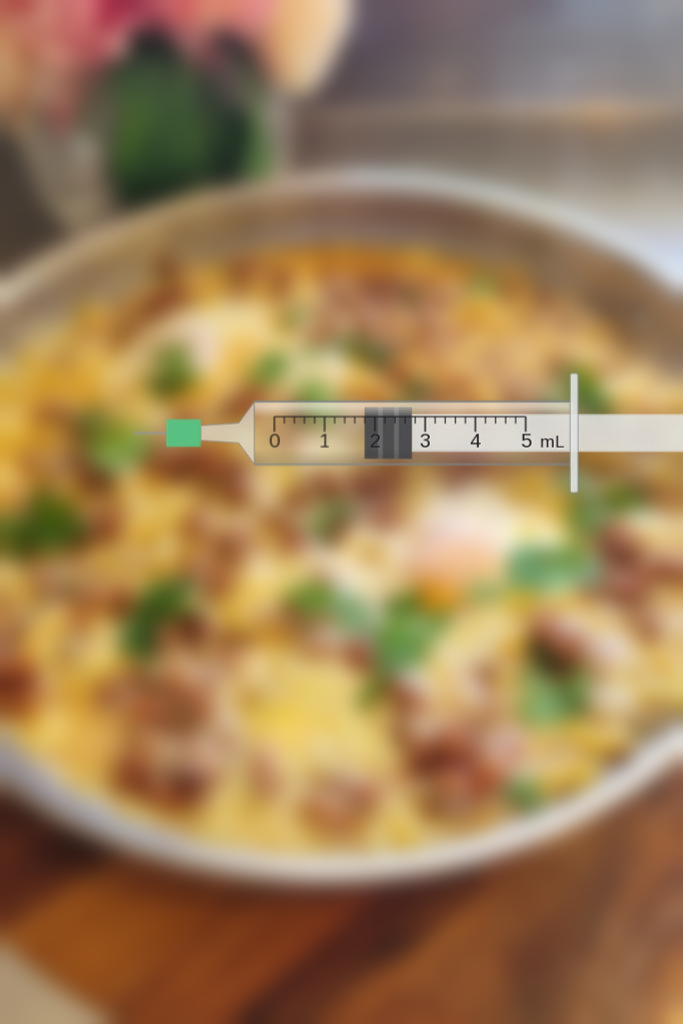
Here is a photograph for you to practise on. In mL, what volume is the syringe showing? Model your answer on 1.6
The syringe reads 1.8
